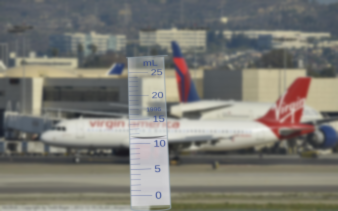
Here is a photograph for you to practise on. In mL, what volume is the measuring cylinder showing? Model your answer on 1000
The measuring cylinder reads 11
